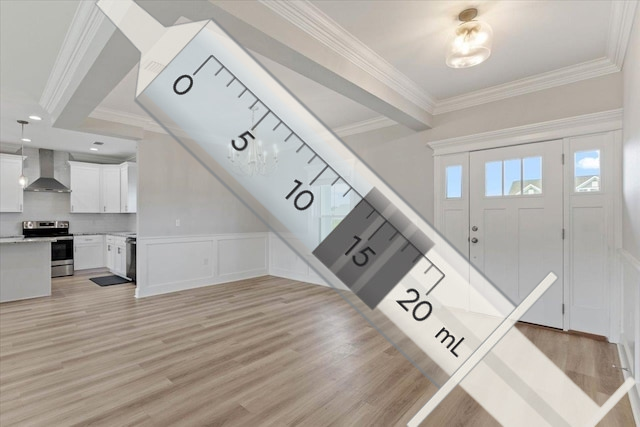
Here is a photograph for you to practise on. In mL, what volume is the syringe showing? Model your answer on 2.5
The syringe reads 13
